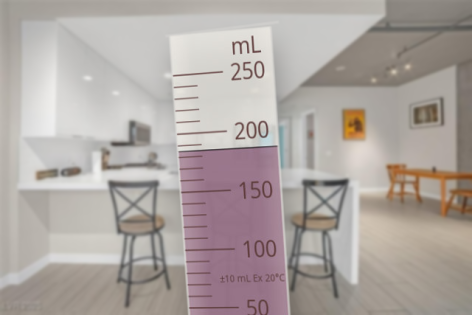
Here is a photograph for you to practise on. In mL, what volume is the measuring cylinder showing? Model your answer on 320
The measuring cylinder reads 185
